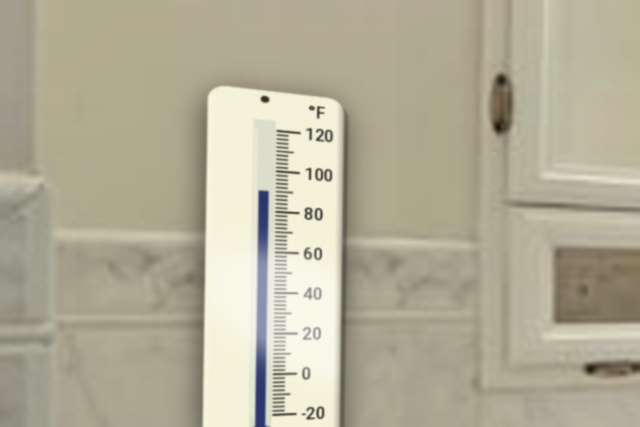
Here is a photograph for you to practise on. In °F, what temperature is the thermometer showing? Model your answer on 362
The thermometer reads 90
